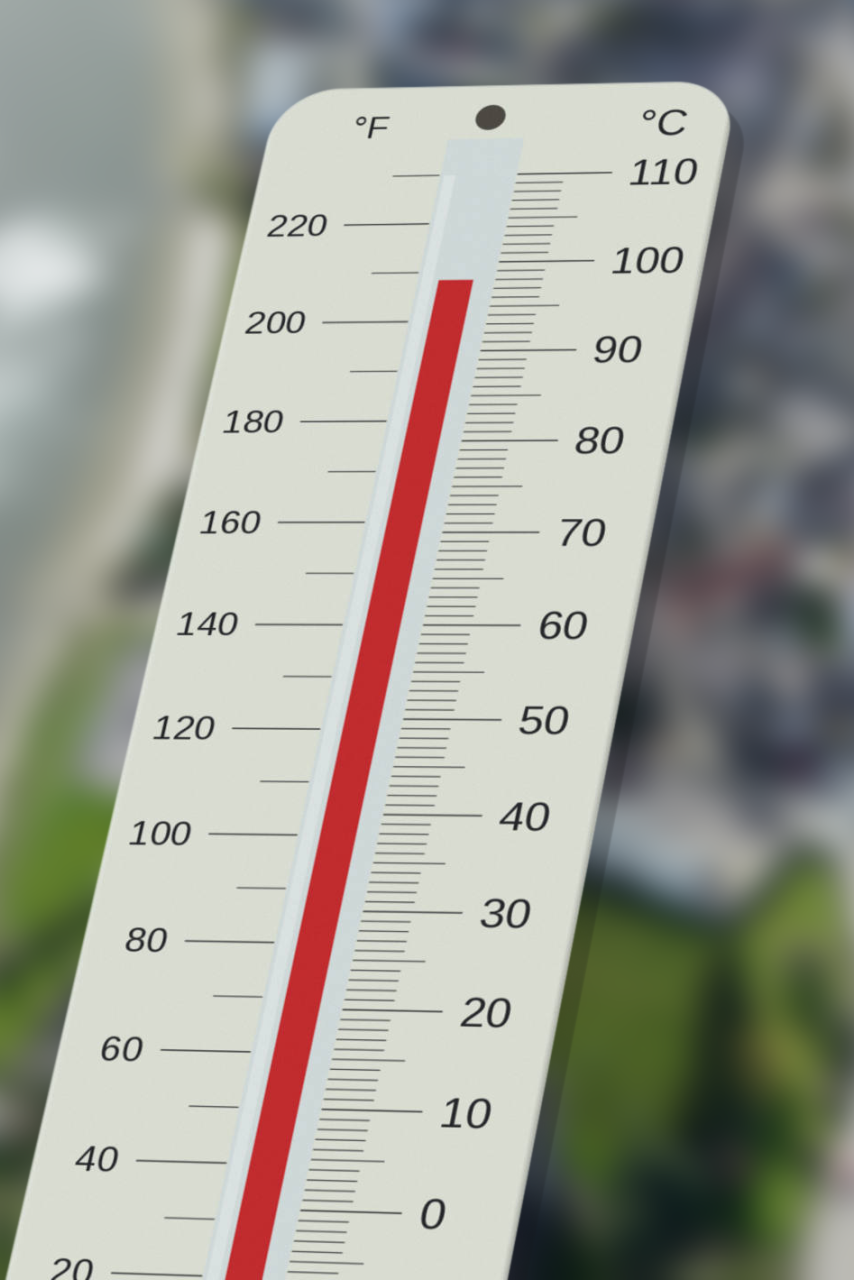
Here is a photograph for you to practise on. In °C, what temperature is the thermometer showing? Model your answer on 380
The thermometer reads 98
